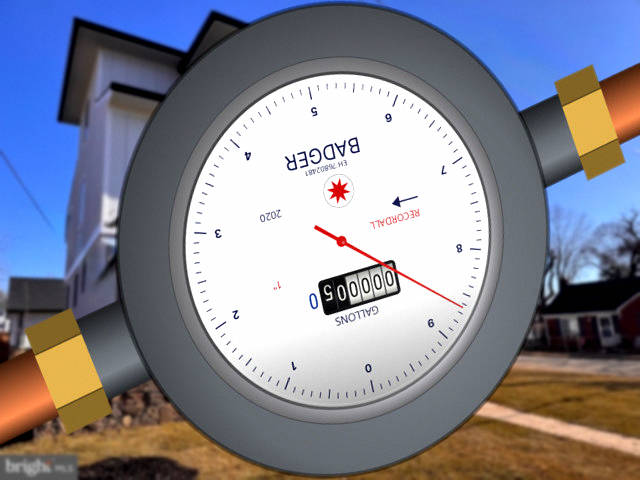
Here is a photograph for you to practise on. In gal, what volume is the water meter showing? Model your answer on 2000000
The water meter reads 48.6
